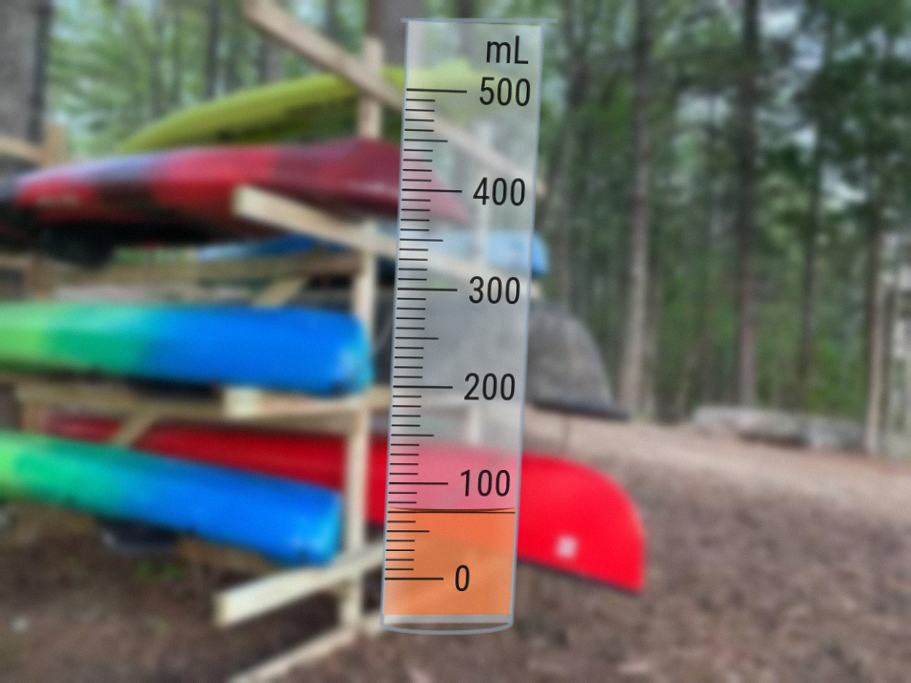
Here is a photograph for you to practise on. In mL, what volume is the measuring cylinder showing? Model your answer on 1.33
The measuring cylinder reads 70
